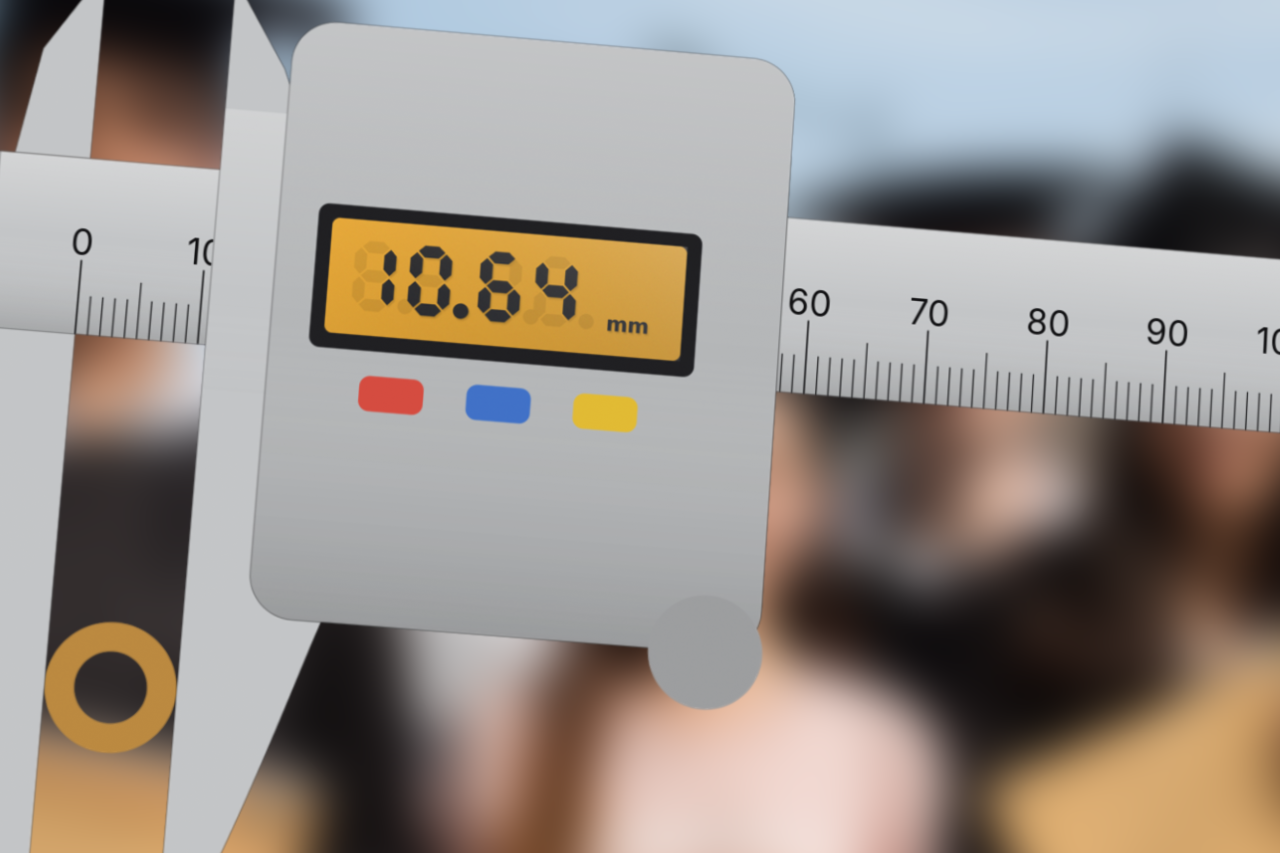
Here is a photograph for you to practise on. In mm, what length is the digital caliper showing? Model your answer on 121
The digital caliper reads 10.64
